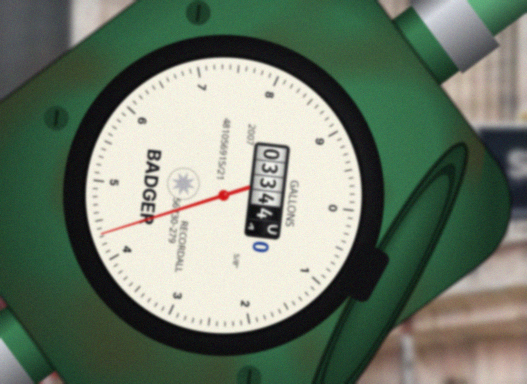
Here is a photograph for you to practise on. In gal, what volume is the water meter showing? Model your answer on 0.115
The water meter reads 334404.3
